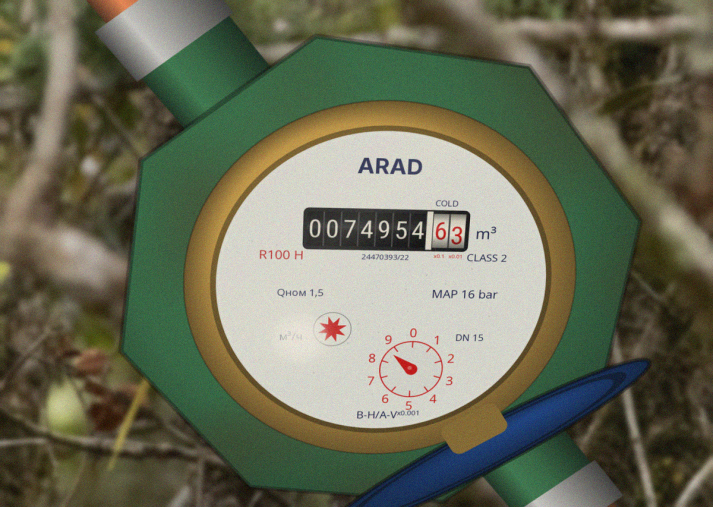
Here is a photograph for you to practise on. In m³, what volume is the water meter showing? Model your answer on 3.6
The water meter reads 74954.628
